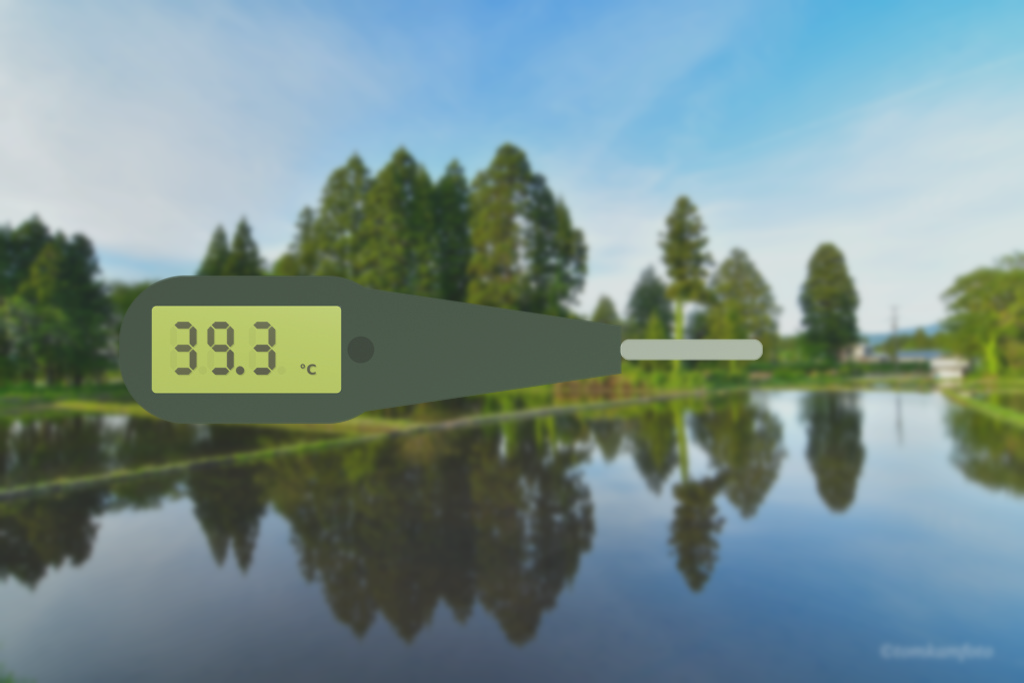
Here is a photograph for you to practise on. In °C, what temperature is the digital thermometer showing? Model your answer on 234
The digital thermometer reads 39.3
